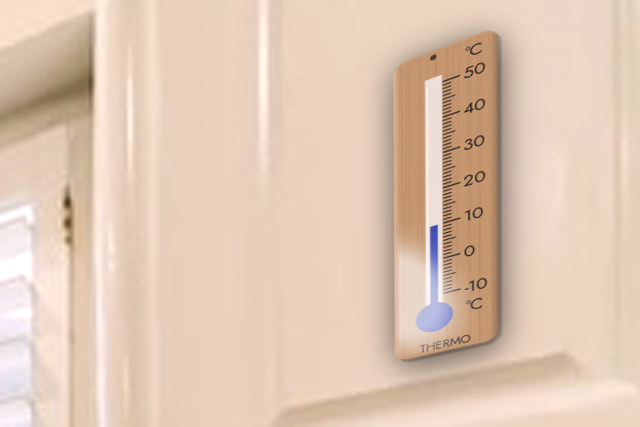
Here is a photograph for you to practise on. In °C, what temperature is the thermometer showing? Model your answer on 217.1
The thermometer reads 10
